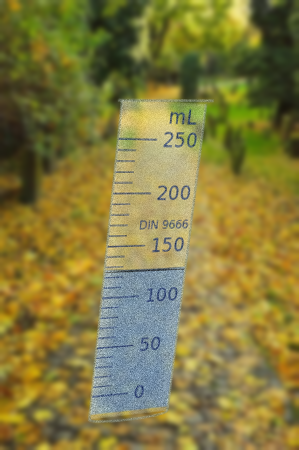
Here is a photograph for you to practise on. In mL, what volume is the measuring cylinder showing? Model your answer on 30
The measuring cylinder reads 125
